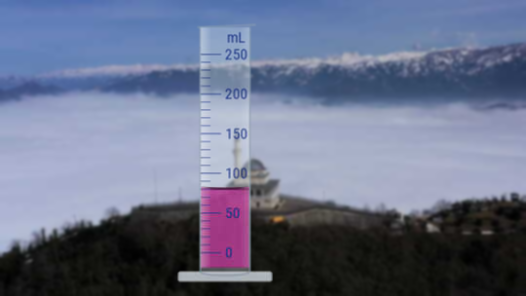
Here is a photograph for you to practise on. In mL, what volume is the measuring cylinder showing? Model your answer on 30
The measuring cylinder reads 80
